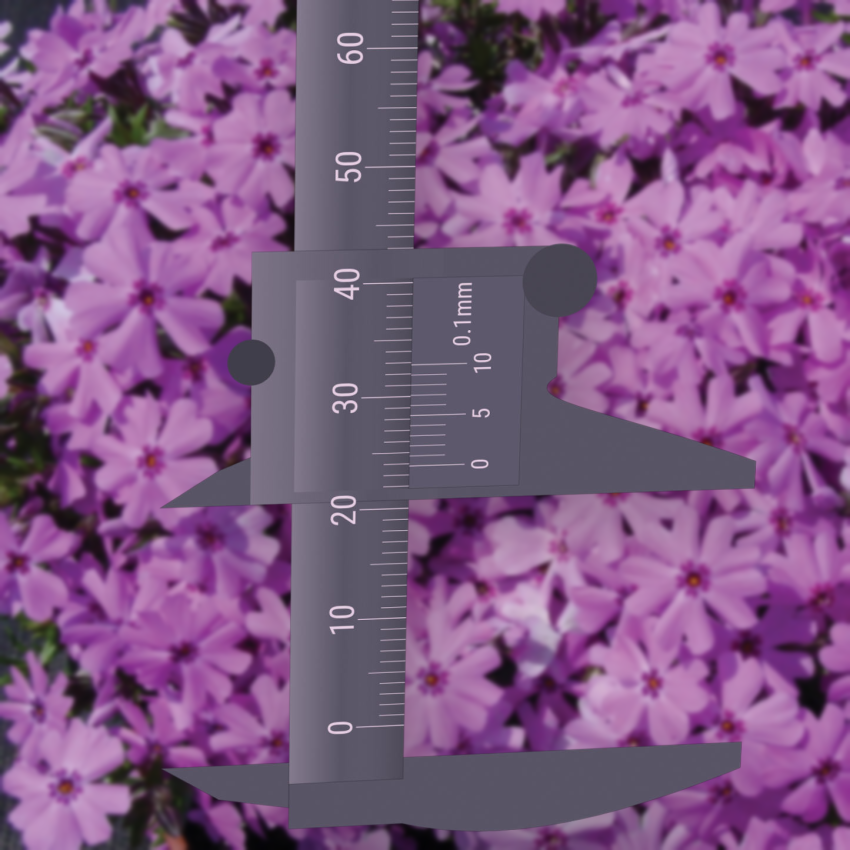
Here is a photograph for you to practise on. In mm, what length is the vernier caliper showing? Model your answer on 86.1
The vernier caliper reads 23.8
